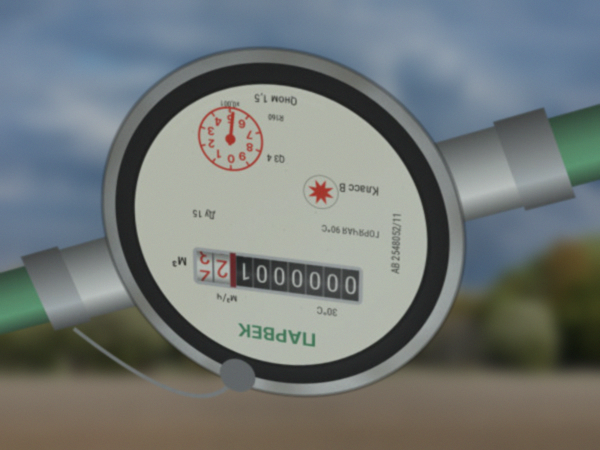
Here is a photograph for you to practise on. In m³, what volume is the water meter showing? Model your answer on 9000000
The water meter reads 1.225
